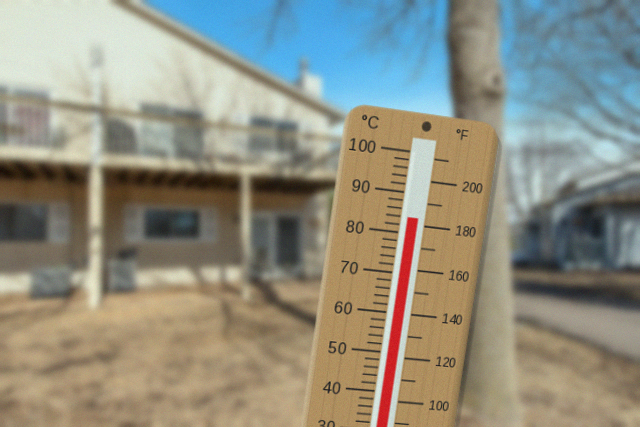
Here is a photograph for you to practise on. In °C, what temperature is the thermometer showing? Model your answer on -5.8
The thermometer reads 84
